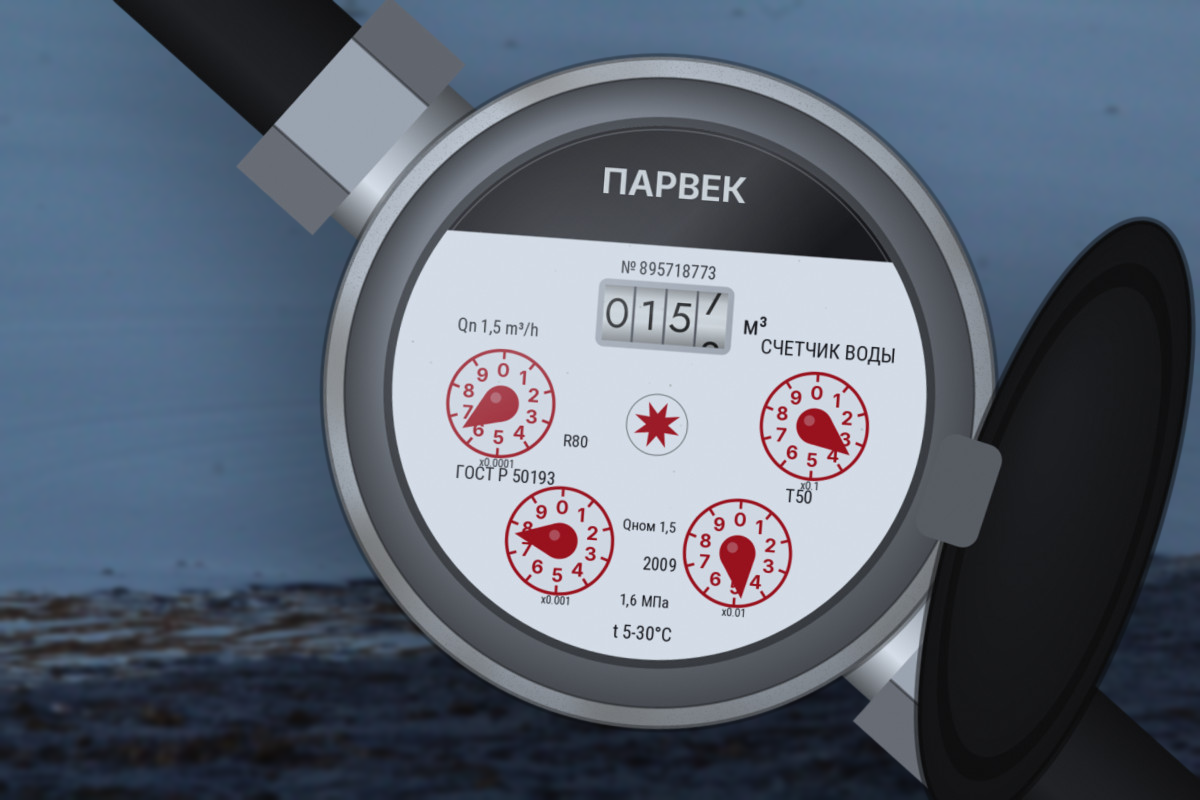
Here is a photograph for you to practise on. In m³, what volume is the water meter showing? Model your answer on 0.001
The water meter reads 157.3476
